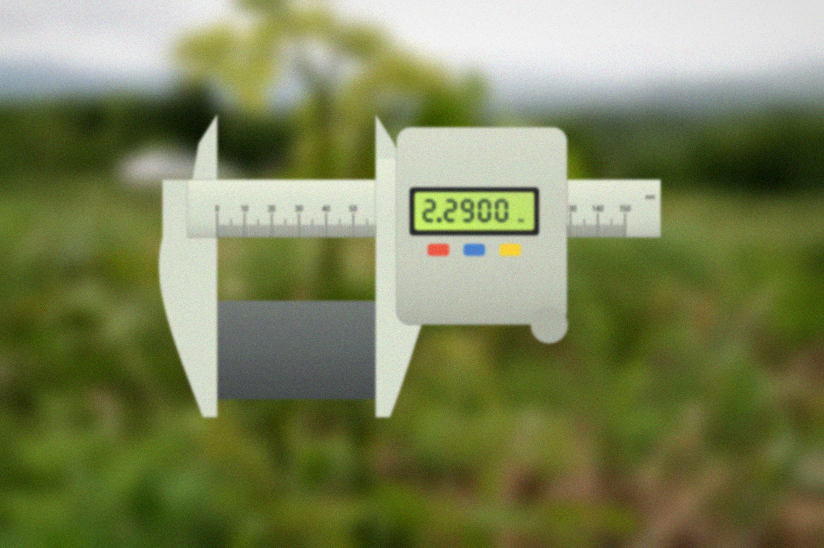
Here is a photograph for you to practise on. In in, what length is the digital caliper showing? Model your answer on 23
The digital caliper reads 2.2900
